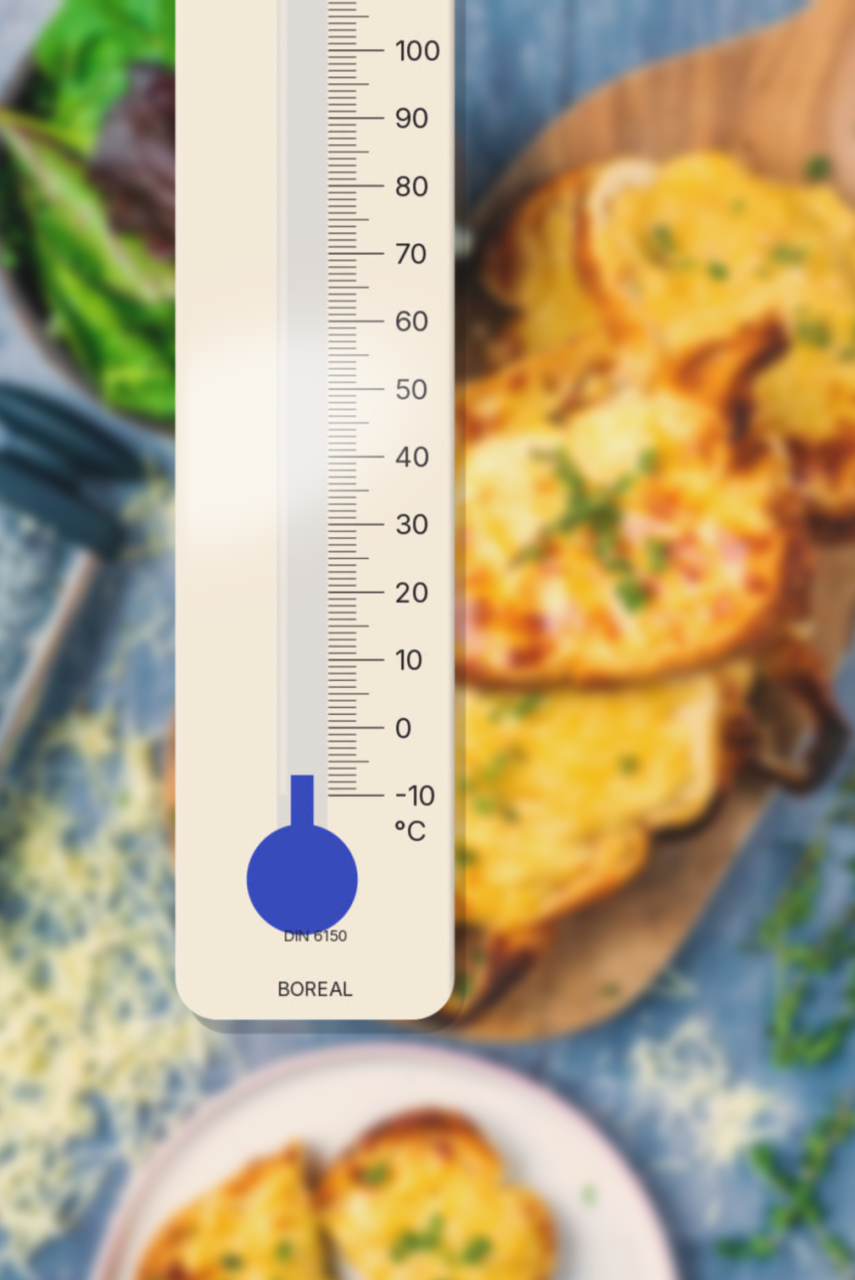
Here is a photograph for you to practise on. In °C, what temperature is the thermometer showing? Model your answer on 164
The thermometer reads -7
